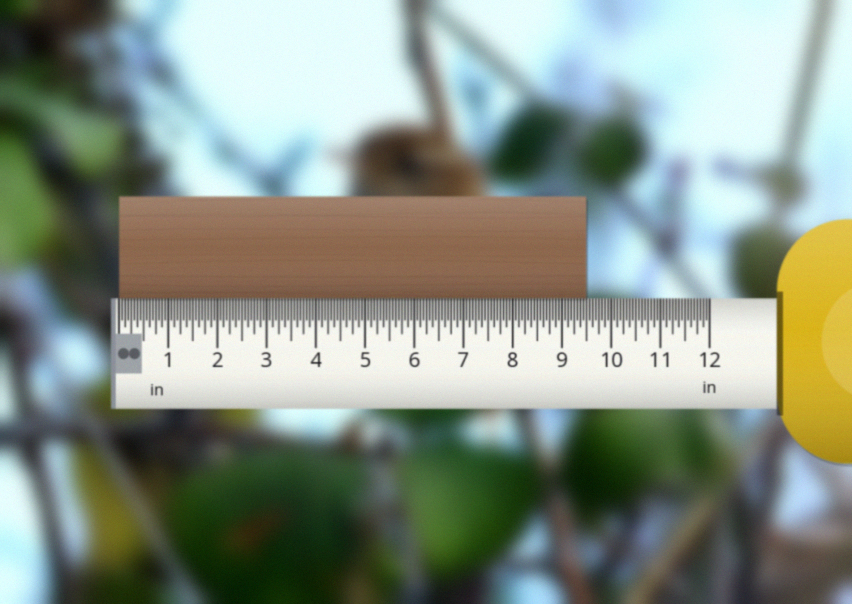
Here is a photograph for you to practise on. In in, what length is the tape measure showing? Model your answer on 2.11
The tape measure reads 9.5
